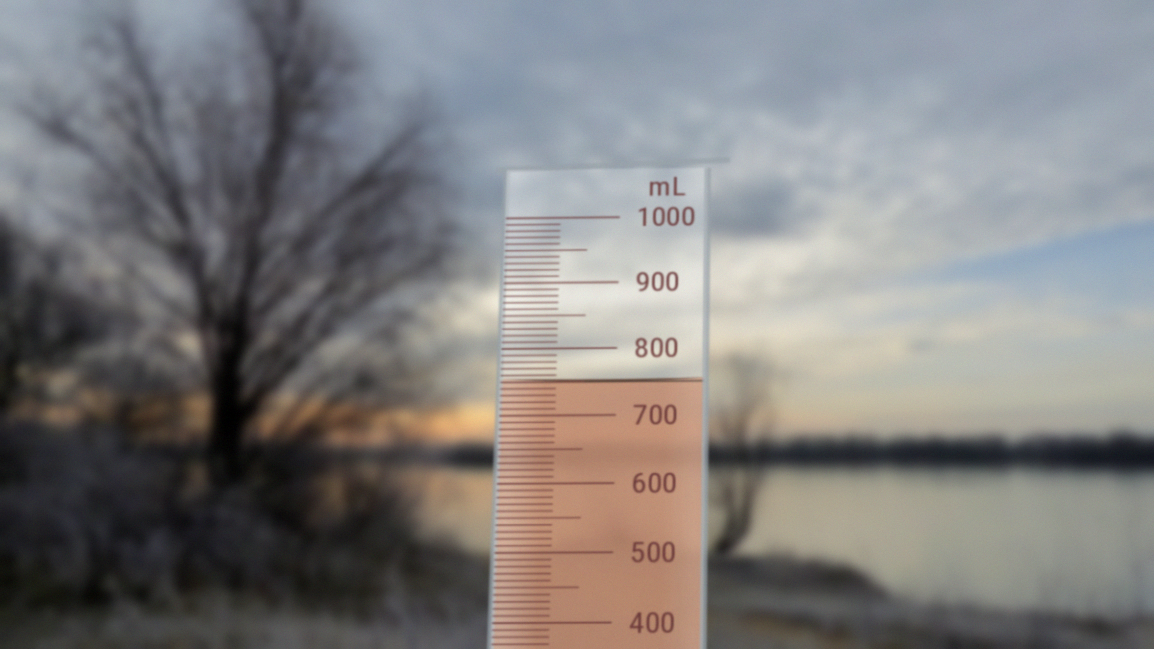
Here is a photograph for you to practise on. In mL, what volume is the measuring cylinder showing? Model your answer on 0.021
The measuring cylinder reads 750
